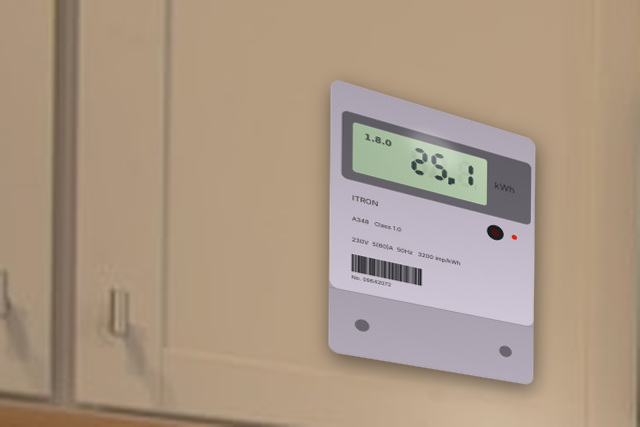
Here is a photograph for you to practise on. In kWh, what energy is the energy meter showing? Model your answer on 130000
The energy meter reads 25.1
